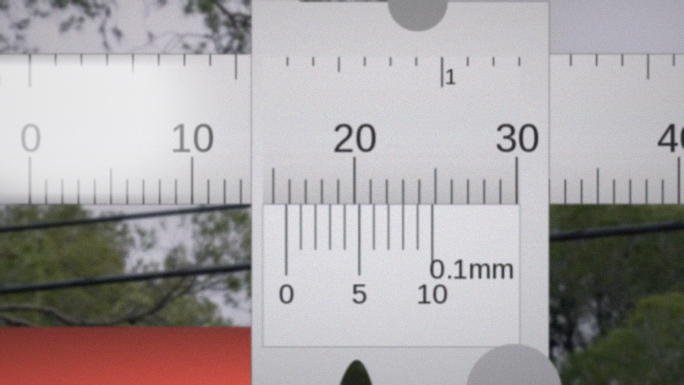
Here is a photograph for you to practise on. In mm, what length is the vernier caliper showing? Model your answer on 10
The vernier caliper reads 15.8
